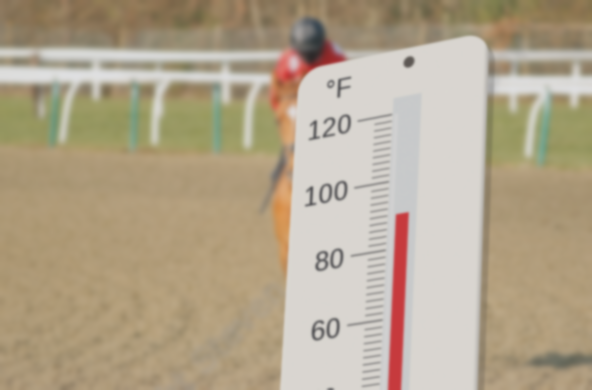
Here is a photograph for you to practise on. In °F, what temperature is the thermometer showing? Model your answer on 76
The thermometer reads 90
